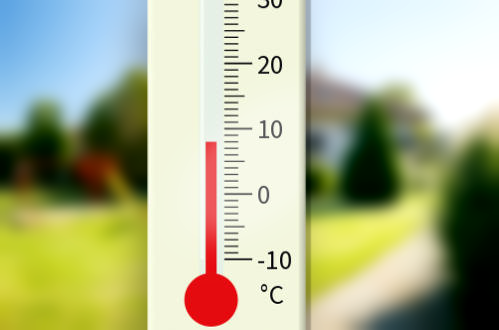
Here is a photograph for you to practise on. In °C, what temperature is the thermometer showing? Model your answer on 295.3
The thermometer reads 8
